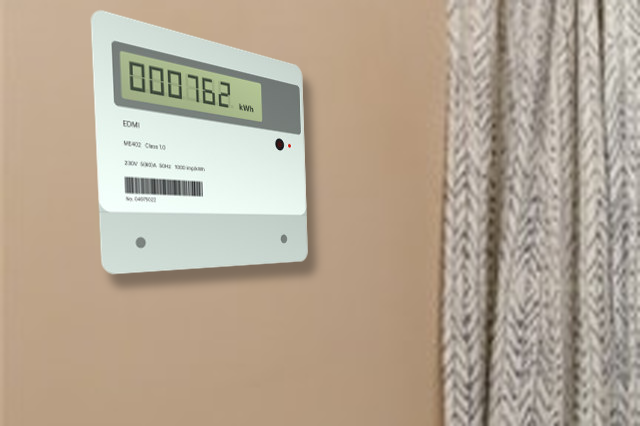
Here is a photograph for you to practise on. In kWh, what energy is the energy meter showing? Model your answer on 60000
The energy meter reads 762
